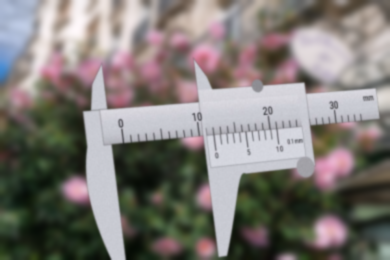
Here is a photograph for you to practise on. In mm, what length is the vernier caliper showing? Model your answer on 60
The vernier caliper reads 12.0
